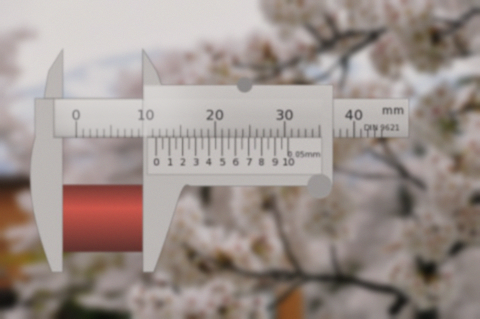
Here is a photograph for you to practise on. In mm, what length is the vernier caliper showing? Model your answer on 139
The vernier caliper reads 11.5
